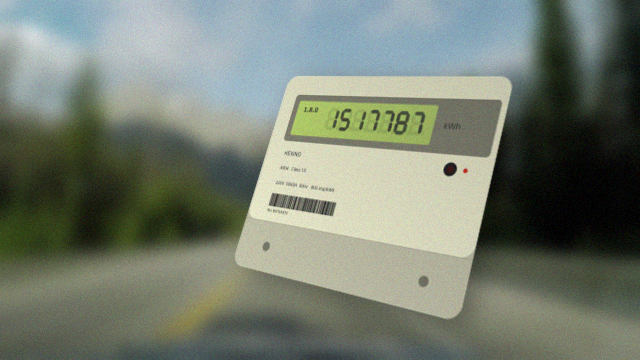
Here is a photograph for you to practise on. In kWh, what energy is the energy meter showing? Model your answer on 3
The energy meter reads 1517787
